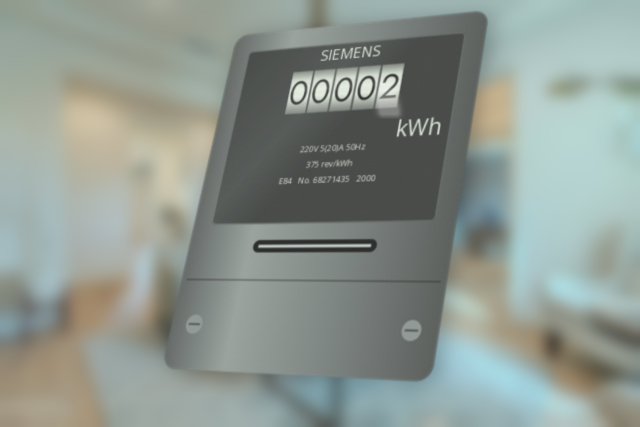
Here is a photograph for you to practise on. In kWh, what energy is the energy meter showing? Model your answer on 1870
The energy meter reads 2
